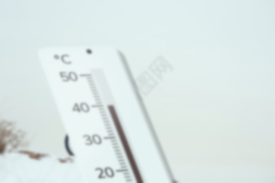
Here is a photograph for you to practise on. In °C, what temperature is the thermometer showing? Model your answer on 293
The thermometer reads 40
